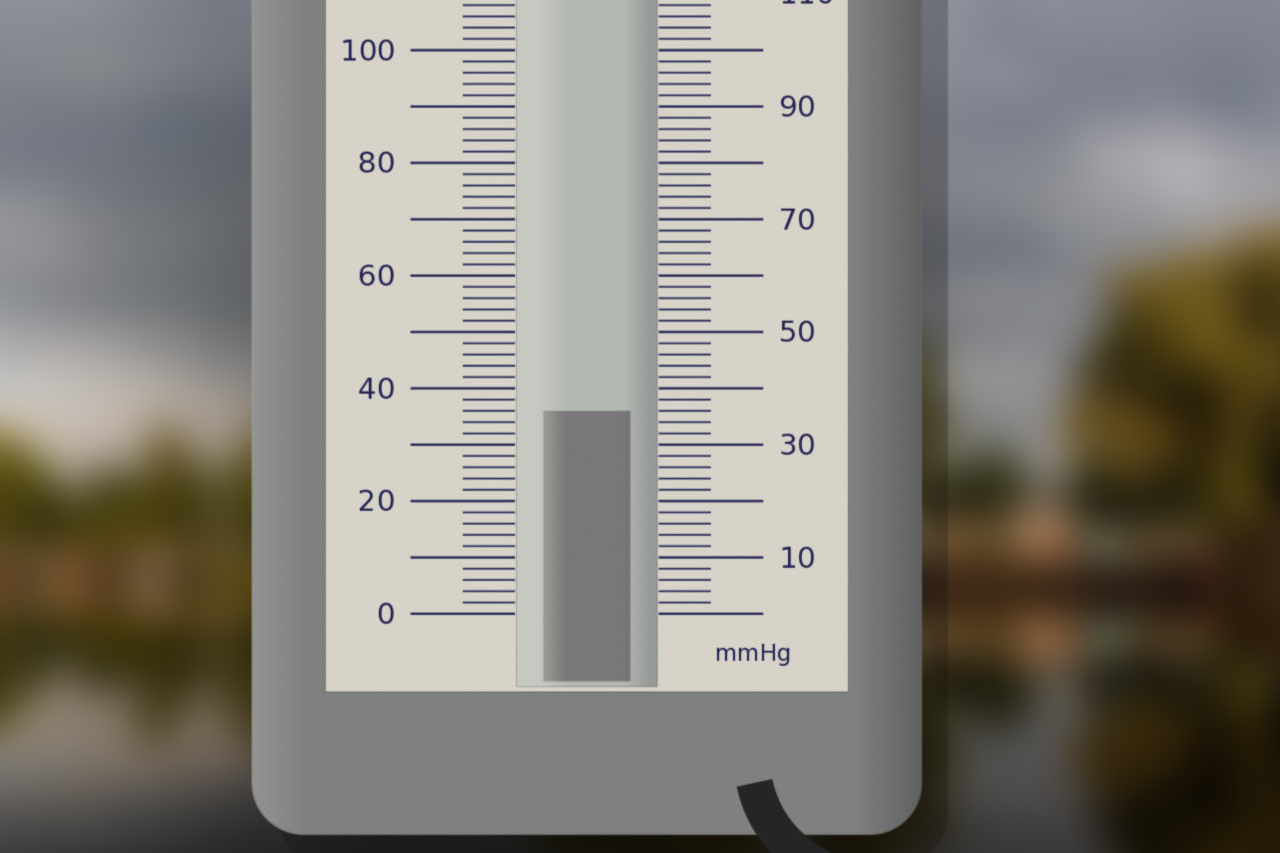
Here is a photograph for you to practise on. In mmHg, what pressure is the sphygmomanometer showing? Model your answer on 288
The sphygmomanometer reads 36
